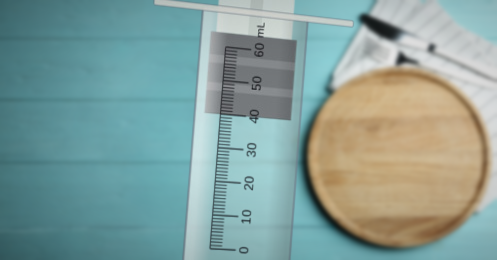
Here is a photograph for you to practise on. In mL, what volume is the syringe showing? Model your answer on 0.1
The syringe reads 40
